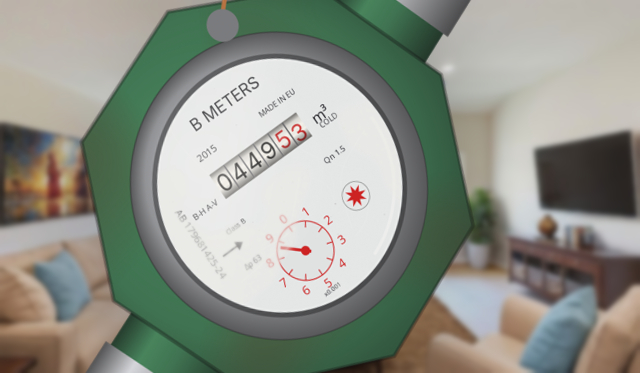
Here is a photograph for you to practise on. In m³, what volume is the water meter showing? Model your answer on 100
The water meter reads 449.528
